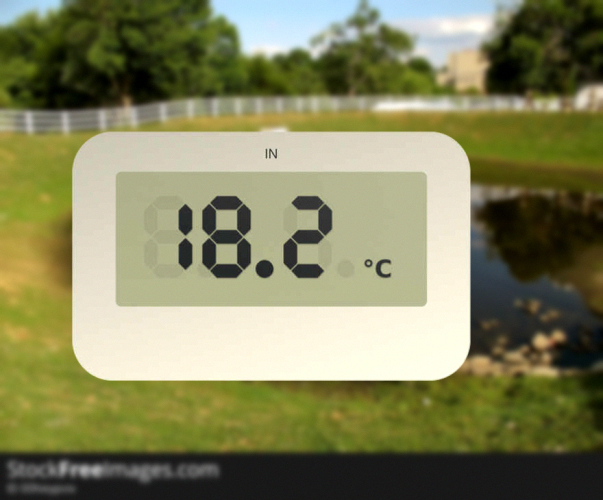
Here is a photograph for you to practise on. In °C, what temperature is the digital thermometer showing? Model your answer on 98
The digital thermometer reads 18.2
